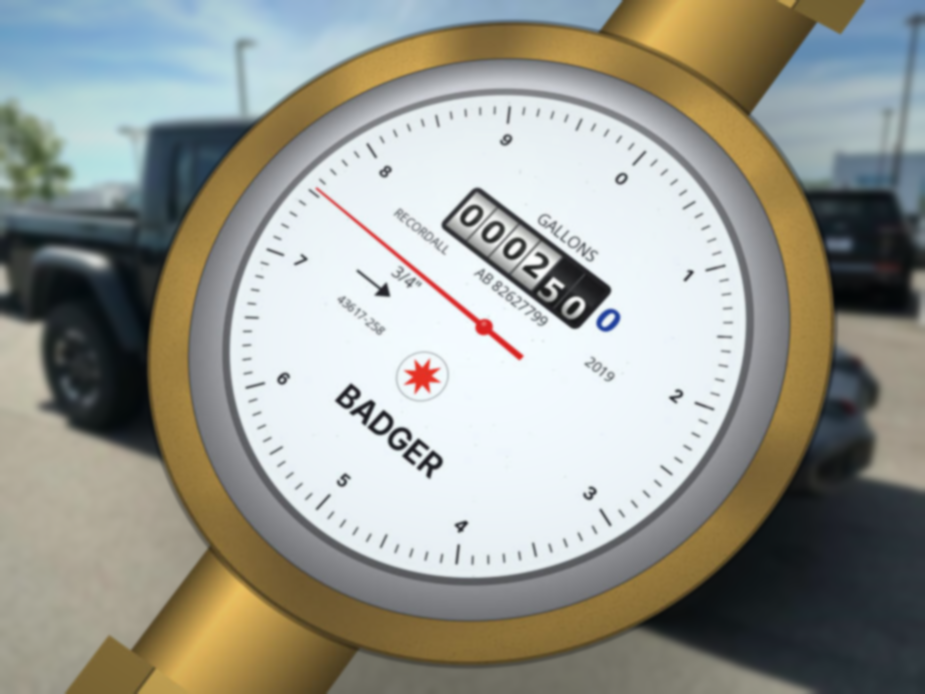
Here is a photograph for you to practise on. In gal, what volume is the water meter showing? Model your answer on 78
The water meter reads 2497.5
